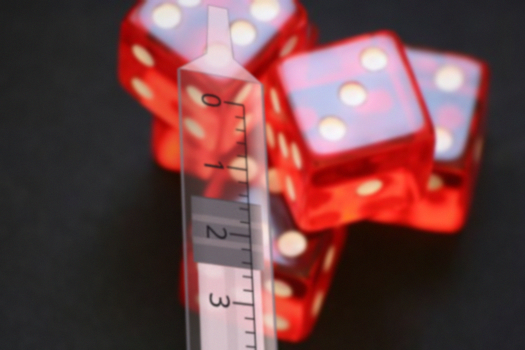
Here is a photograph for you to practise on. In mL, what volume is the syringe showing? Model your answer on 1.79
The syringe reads 1.5
